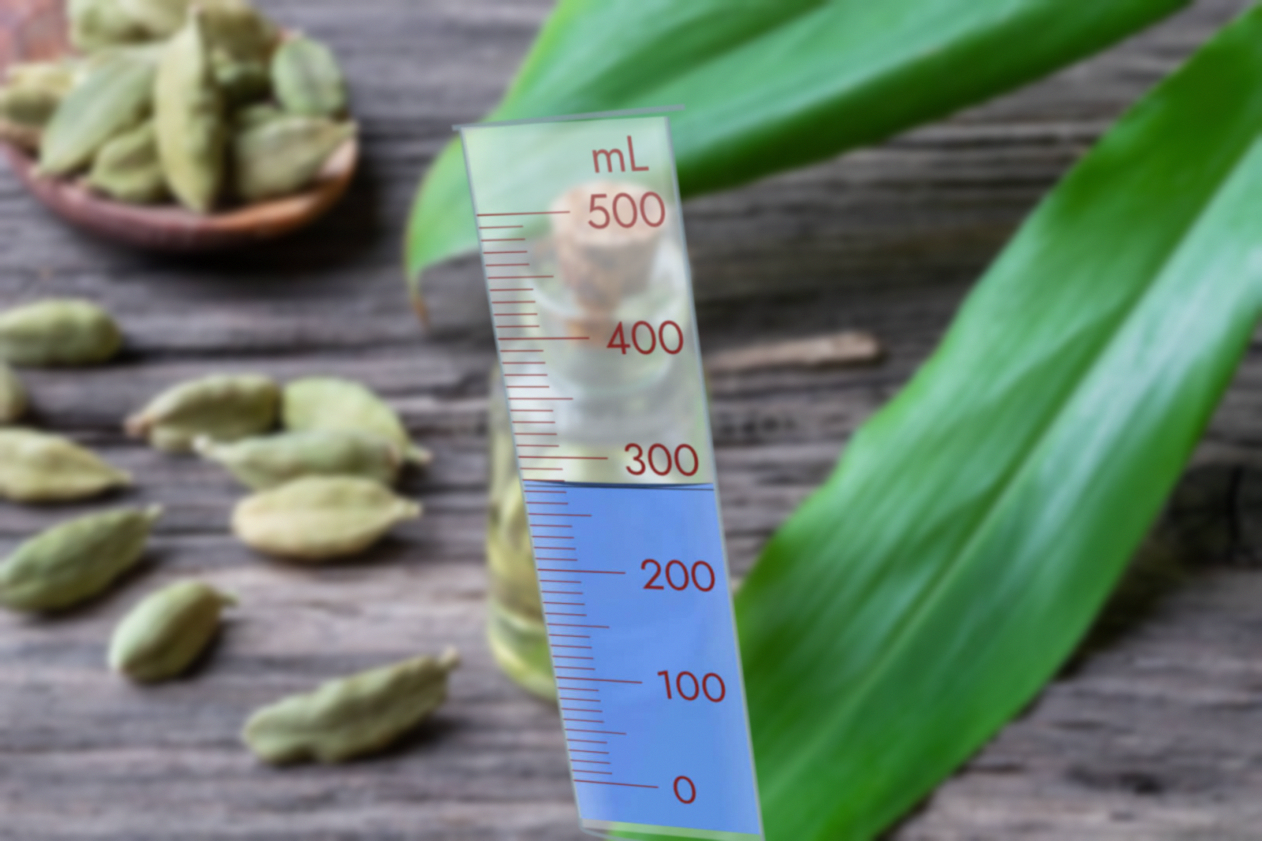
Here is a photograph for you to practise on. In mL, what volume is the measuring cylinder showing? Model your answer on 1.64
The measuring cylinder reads 275
